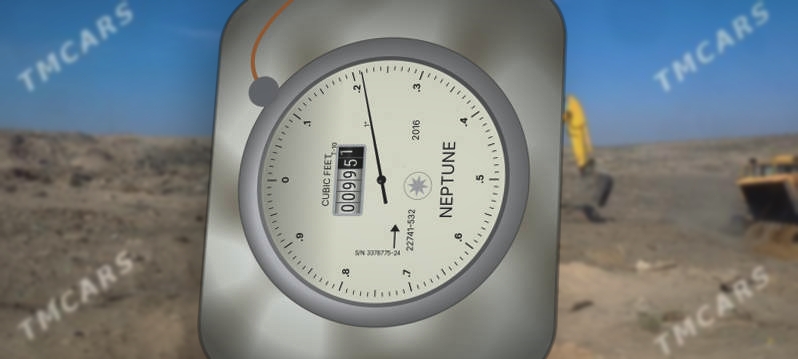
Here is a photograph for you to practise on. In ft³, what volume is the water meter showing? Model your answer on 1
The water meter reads 9951.21
